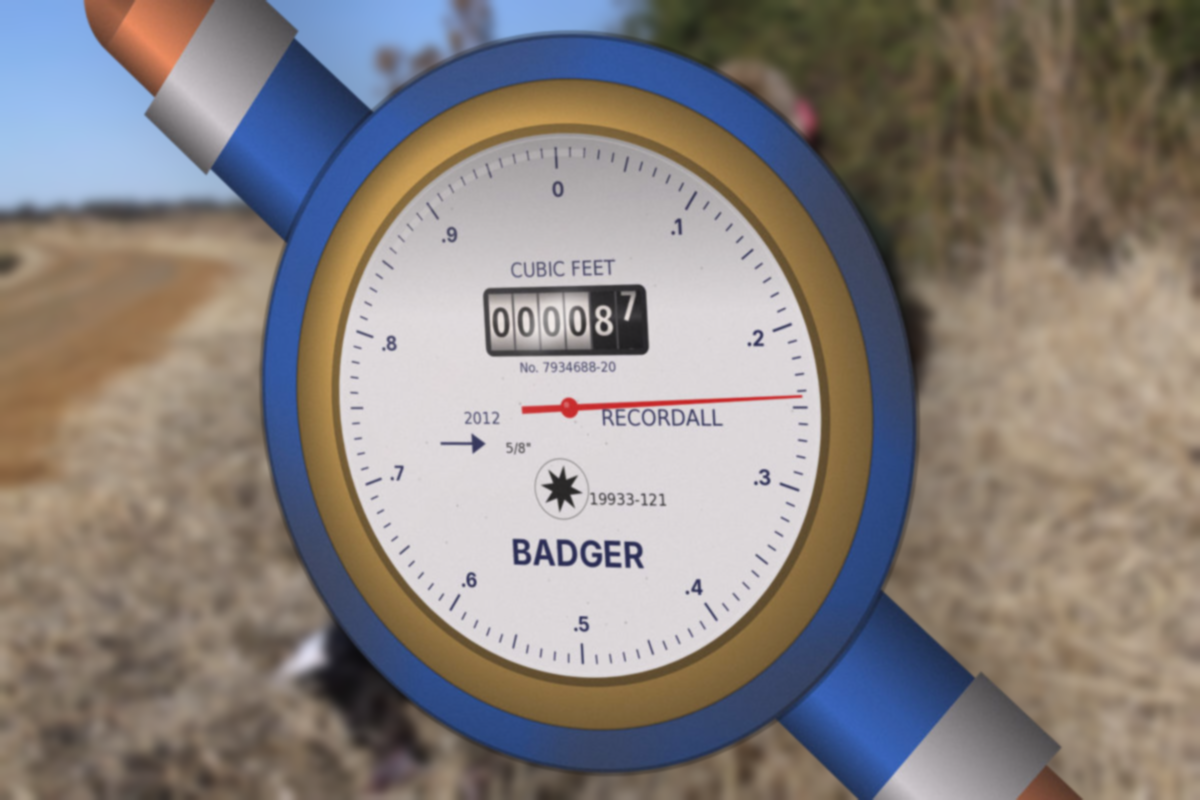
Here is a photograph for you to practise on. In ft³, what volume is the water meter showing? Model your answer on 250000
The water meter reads 87.24
